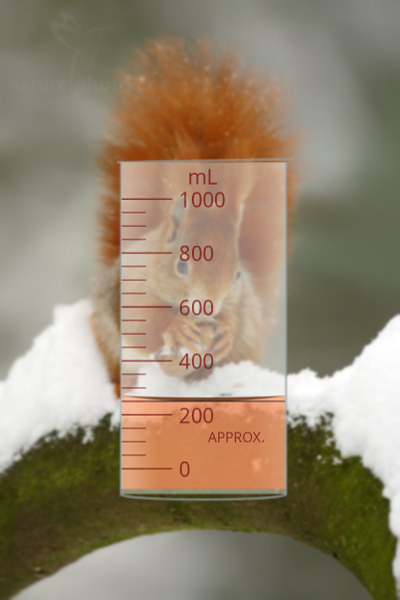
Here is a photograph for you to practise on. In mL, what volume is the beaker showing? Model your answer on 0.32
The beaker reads 250
